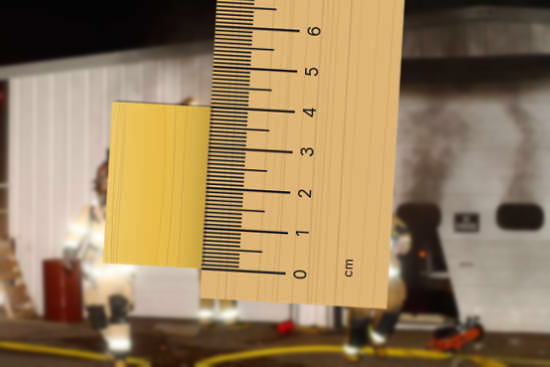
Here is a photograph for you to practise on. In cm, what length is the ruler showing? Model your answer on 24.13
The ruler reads 4
